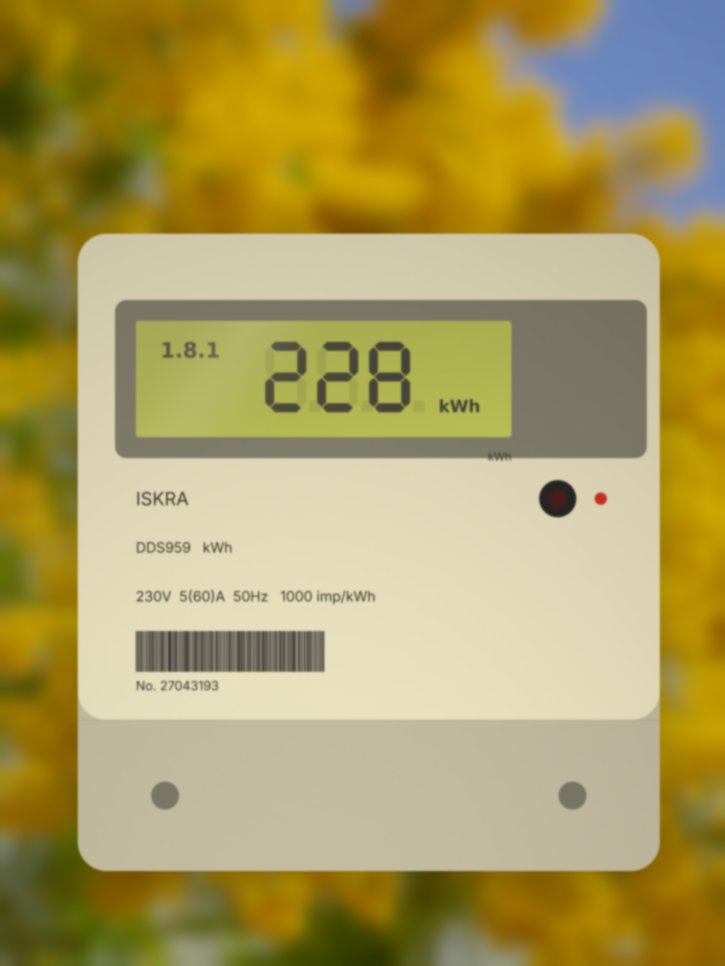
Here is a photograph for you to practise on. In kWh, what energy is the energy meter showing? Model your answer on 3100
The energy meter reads 228
